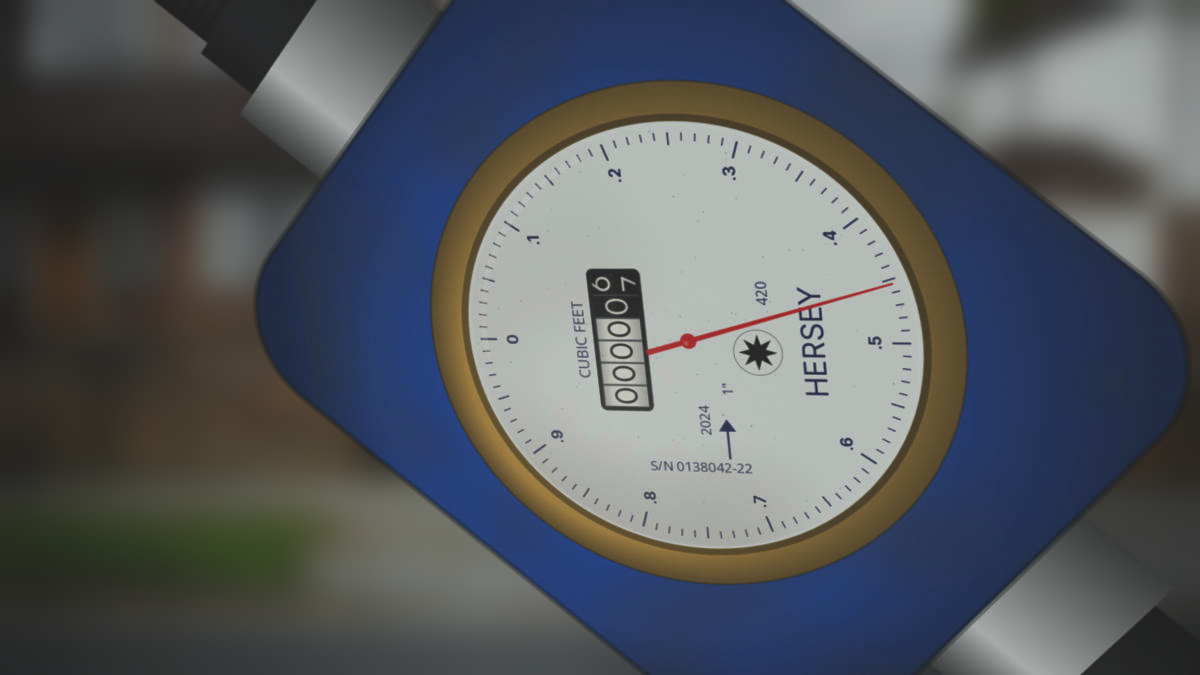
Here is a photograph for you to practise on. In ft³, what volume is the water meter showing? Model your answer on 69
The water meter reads 6.45
